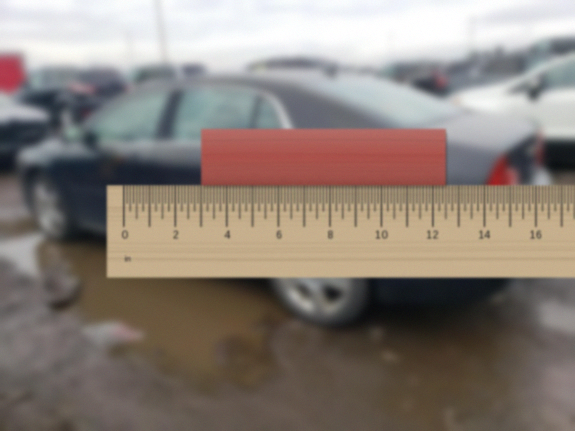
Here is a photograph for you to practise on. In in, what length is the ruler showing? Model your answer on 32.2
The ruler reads 9.5
